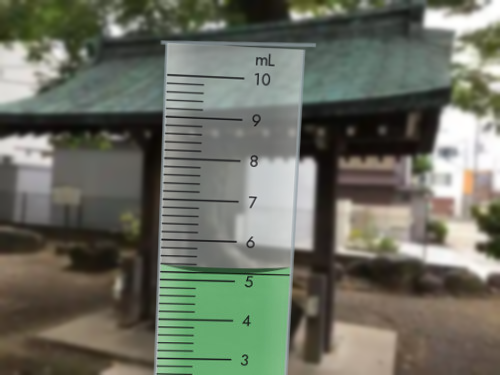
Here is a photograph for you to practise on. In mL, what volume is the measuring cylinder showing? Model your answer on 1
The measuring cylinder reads 5.2
